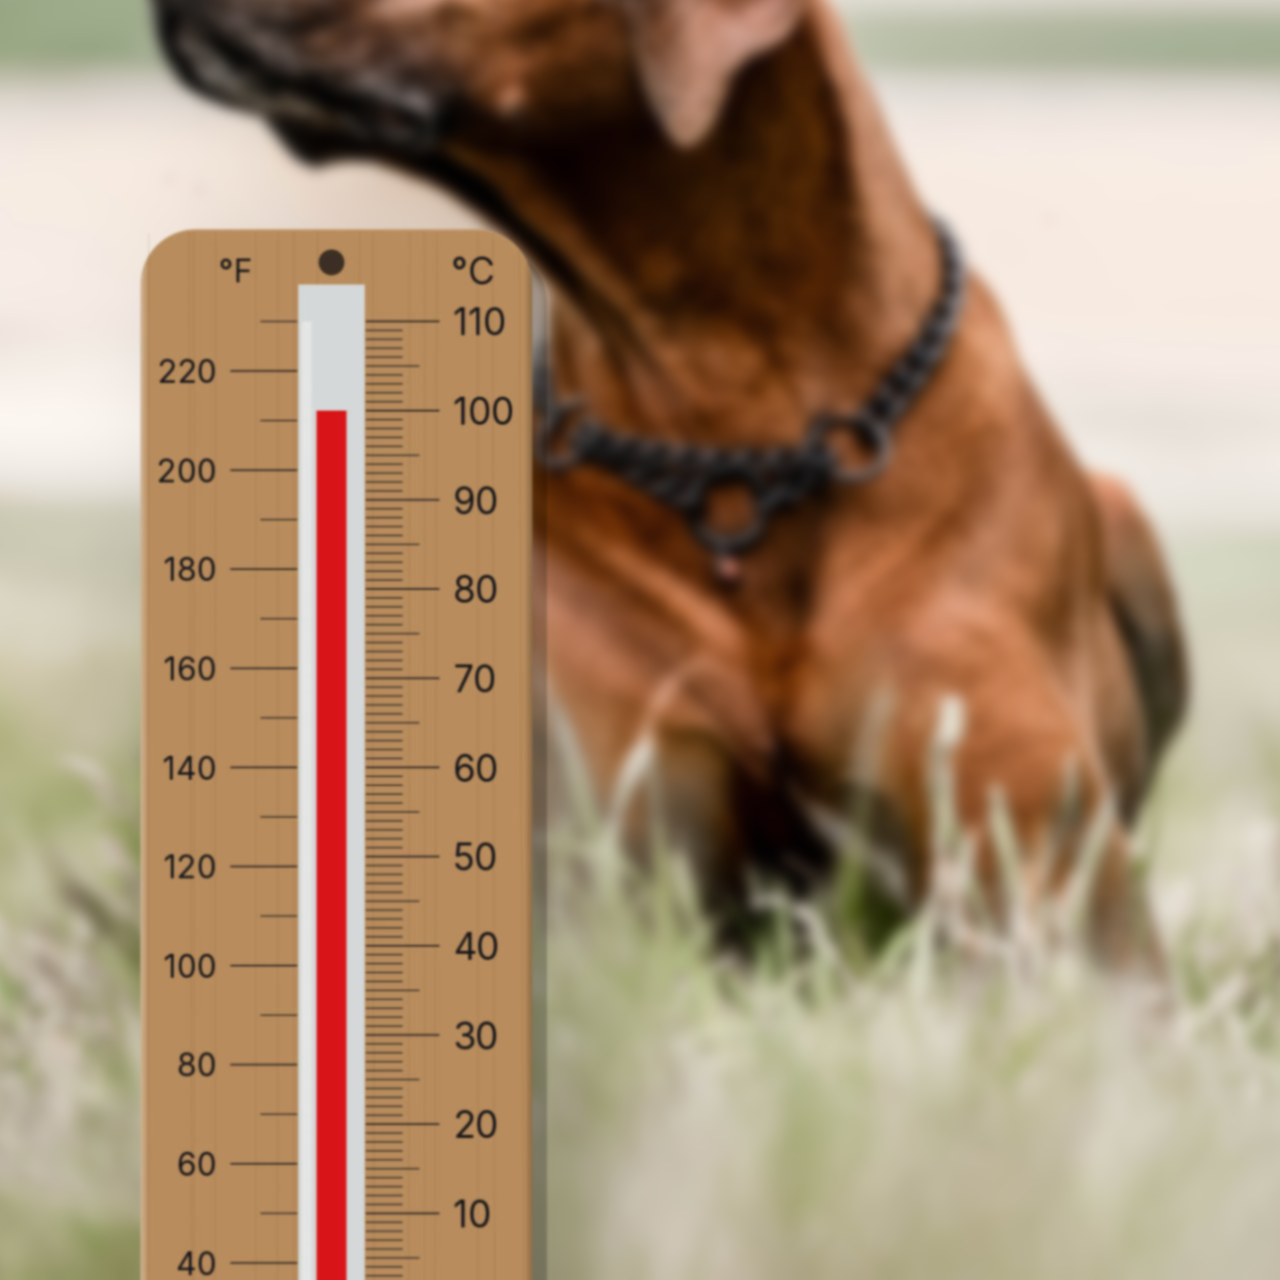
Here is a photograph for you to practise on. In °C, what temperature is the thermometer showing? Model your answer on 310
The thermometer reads 100
